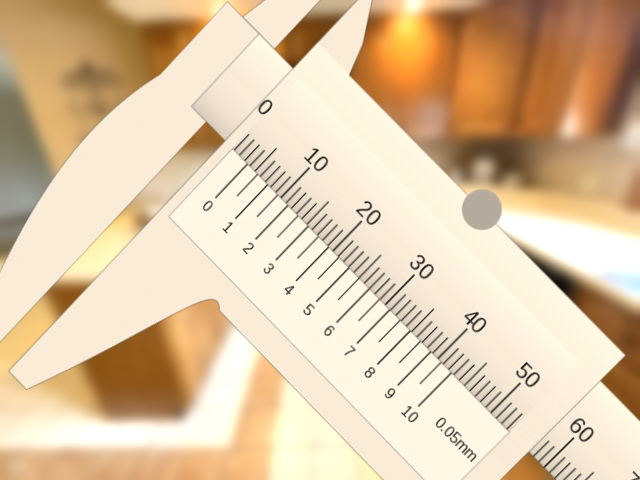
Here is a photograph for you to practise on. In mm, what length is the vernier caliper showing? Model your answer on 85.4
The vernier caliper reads 3.6
